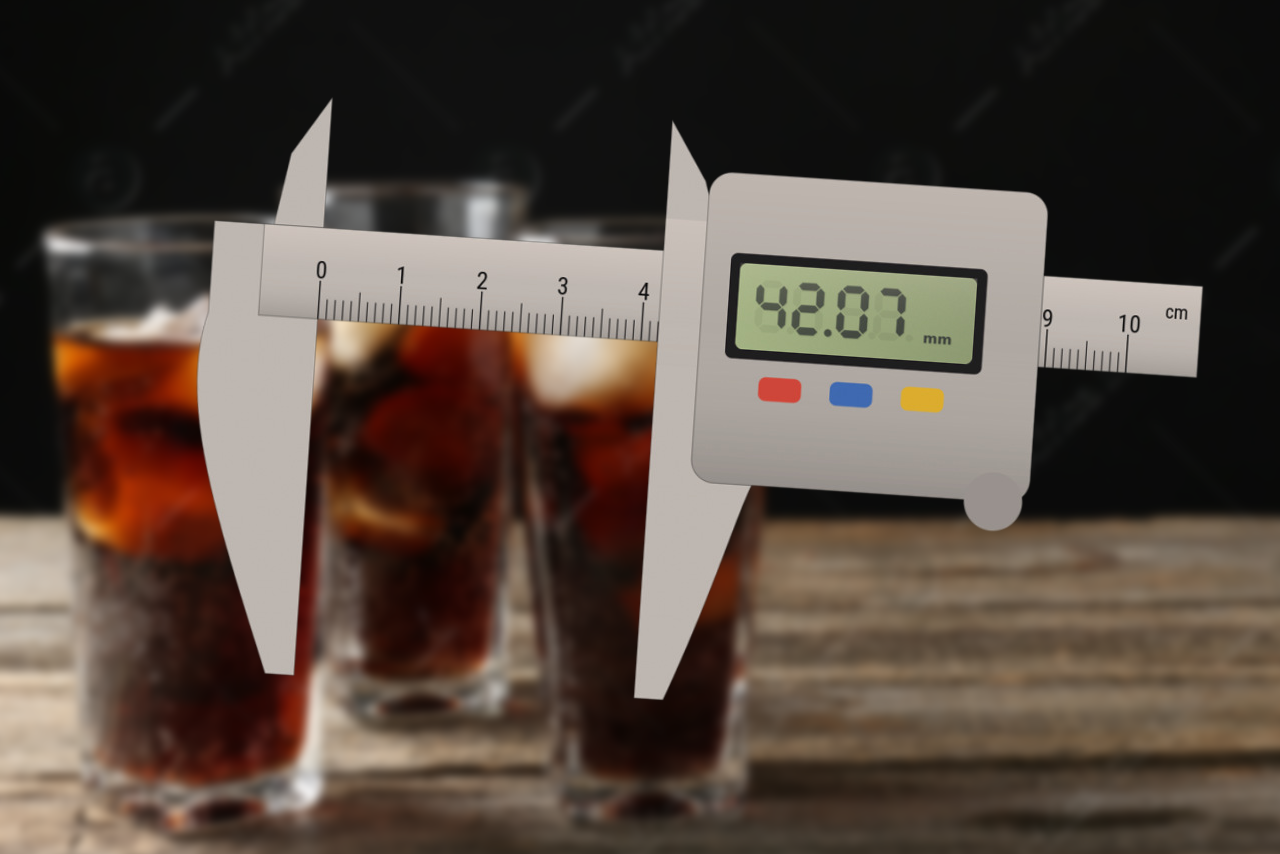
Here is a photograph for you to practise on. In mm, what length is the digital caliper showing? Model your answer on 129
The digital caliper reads 42.07
